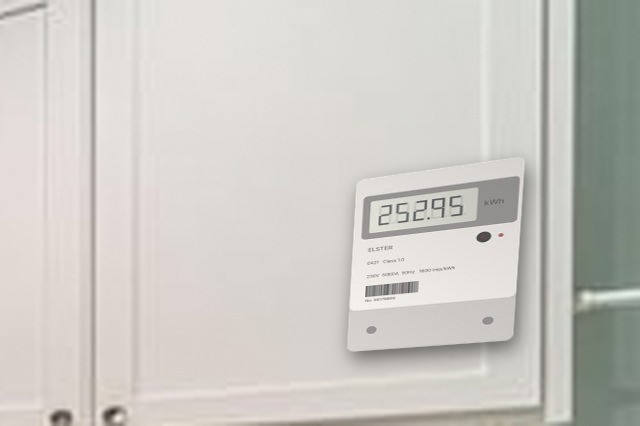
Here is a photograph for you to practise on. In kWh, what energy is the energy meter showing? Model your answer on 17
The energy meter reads 252.95
